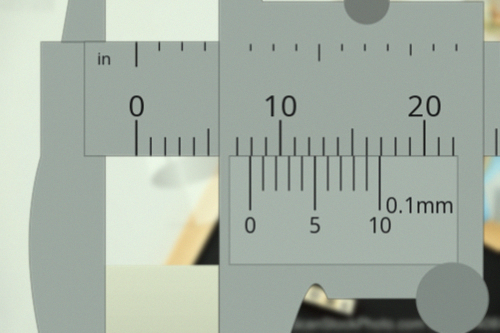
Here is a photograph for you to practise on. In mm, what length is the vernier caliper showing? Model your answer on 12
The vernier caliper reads 7.9
